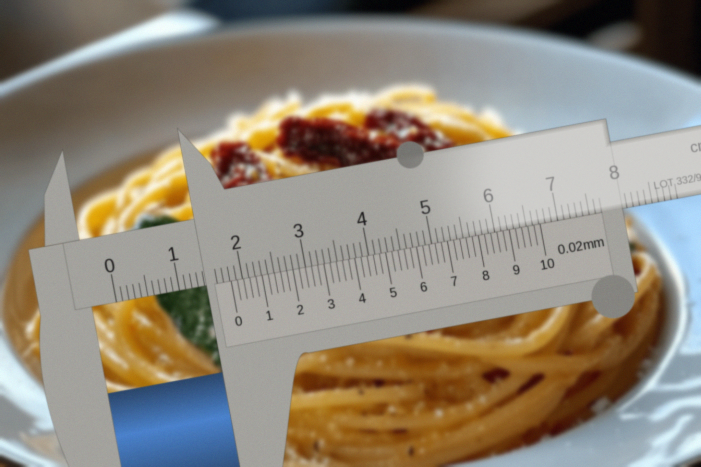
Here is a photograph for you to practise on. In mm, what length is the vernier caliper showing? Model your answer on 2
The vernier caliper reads 18.2
